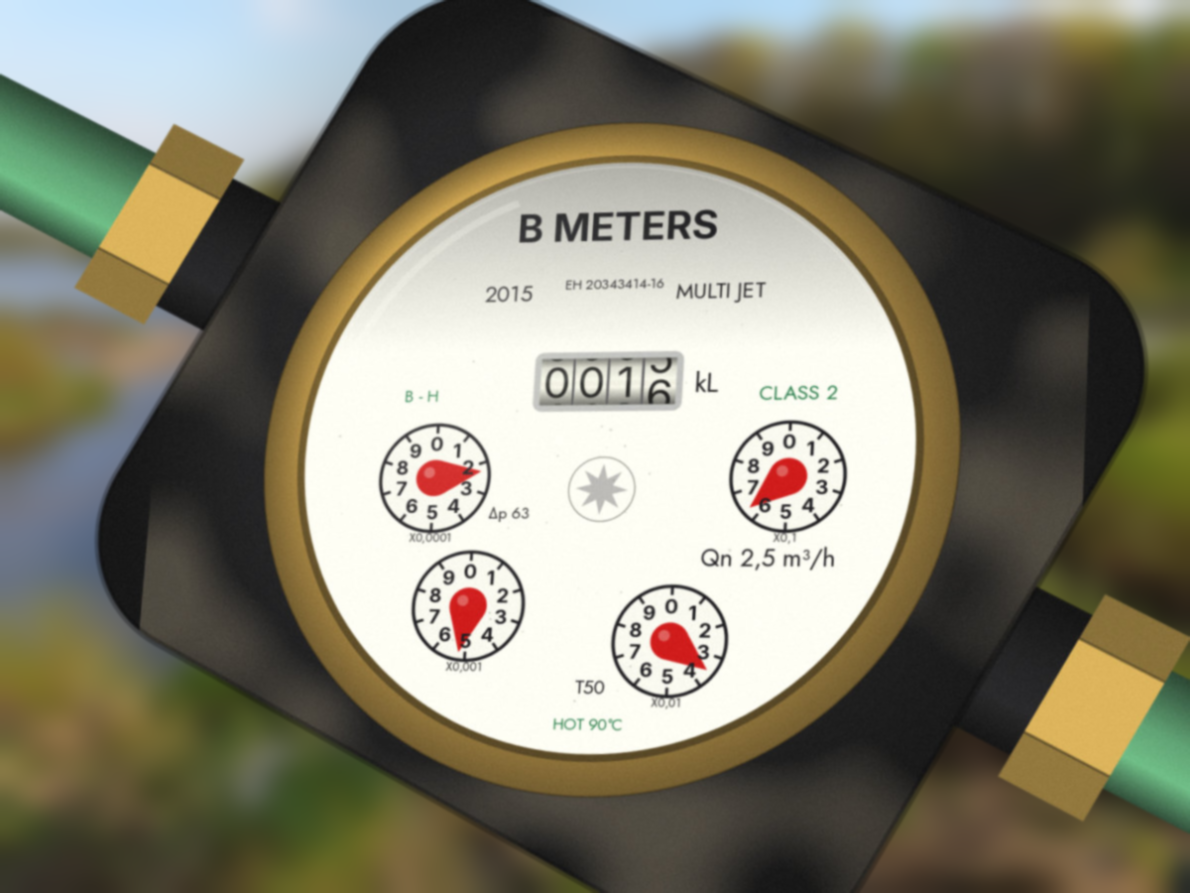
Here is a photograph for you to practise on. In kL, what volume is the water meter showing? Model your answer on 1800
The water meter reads 15.6352
